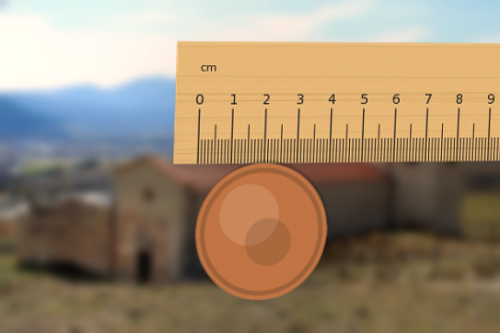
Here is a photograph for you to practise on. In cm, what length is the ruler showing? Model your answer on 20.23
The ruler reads 4
